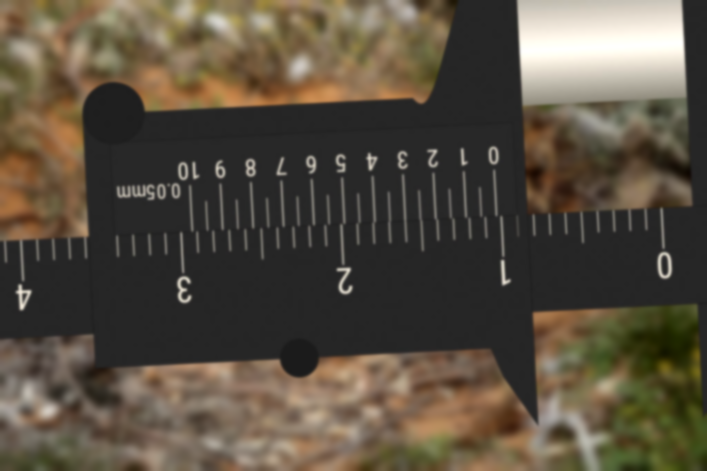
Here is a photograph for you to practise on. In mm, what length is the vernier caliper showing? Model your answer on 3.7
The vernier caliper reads 10.3
